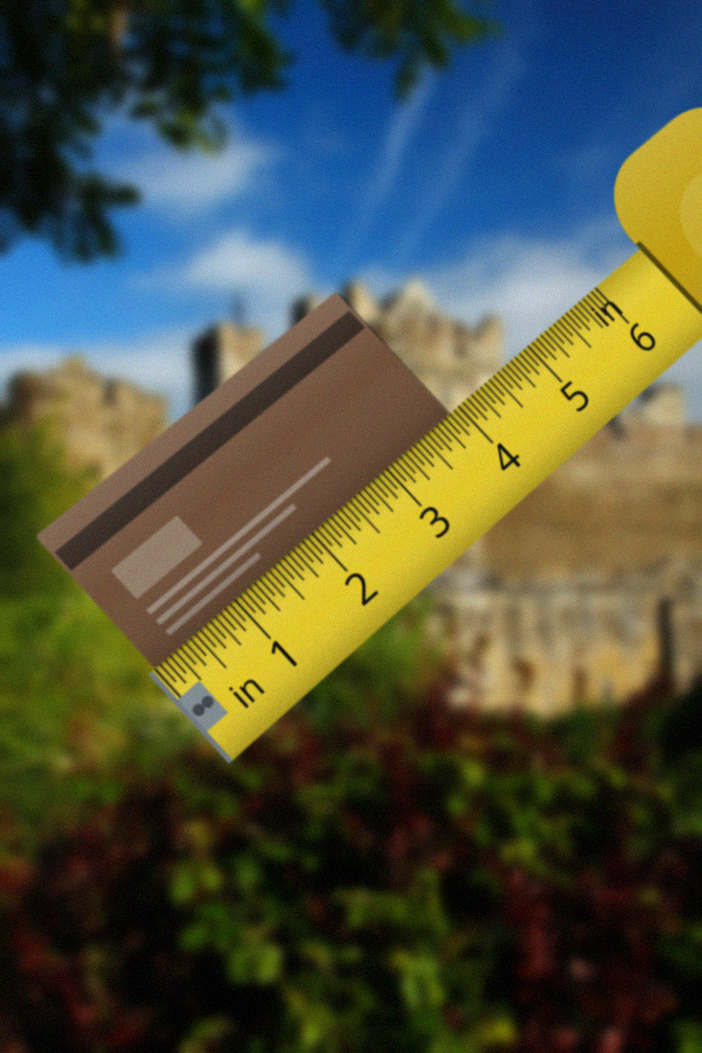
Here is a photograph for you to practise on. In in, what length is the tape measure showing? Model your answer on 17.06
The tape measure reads 3.875
